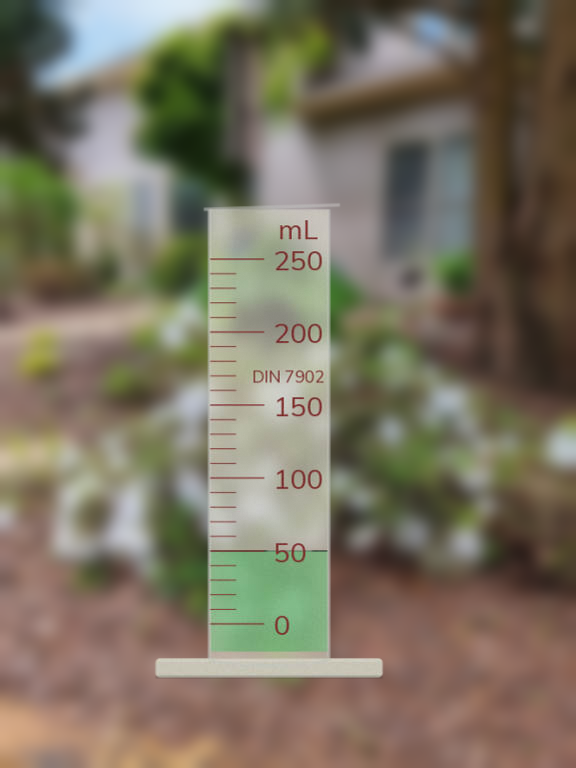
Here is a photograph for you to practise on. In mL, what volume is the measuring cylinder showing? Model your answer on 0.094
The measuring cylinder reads 50
